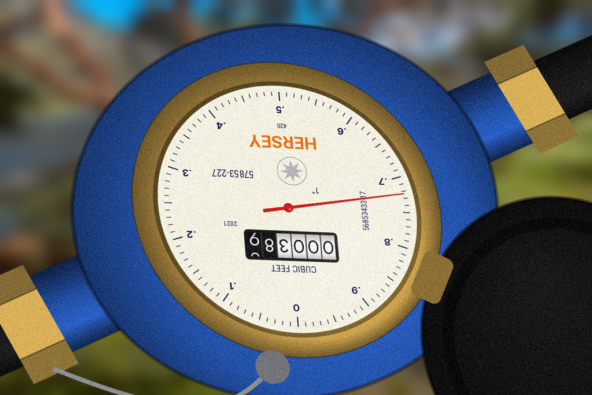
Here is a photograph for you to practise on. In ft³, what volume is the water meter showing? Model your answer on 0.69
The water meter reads 388.72
